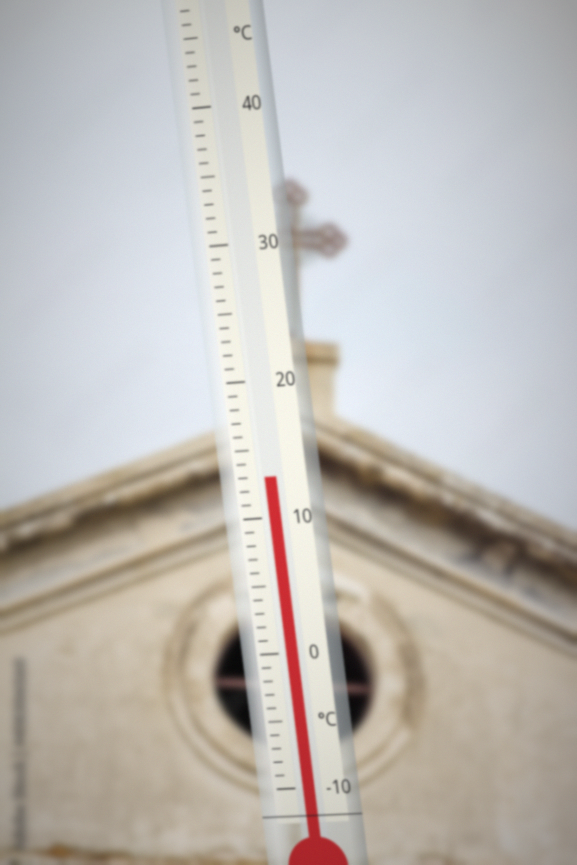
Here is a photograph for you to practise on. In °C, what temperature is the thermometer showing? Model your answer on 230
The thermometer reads 13
